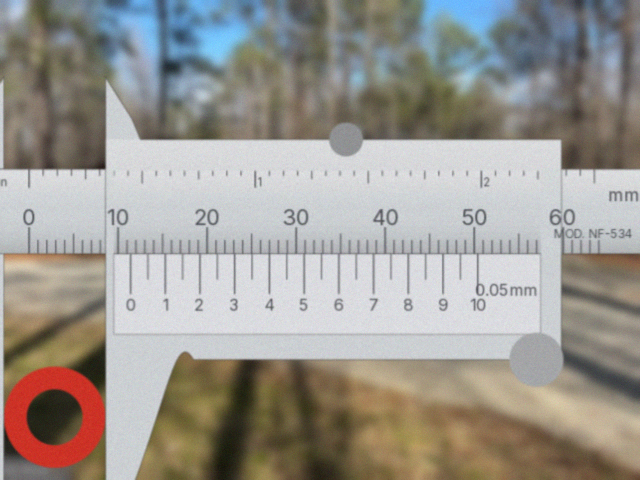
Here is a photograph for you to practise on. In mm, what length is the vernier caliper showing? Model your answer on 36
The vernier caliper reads 11.4
